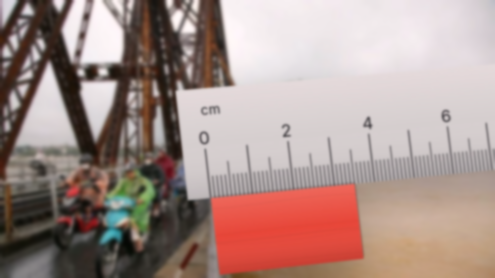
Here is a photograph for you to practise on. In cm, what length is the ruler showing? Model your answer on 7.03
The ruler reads 3.5
